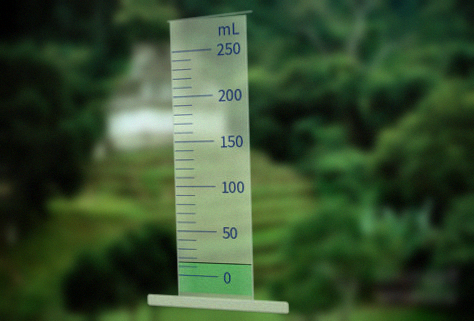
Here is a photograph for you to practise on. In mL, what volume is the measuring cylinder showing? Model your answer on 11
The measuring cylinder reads 15
